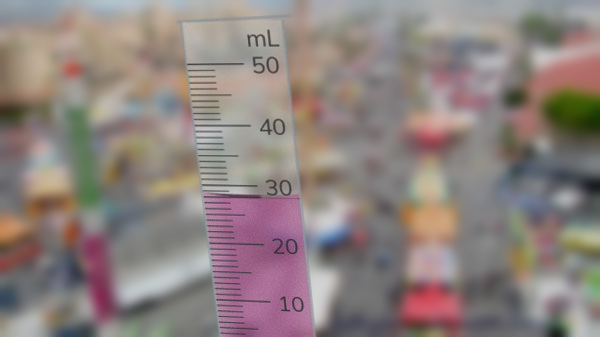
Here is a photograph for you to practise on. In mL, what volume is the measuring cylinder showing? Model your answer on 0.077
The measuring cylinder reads 28
